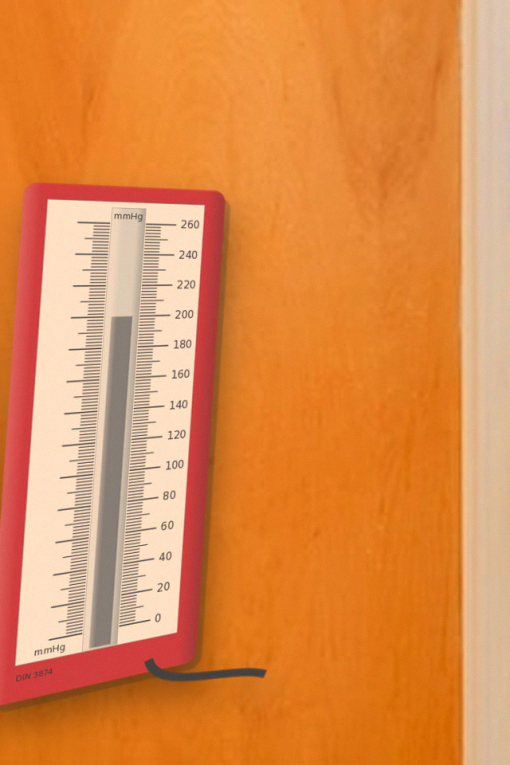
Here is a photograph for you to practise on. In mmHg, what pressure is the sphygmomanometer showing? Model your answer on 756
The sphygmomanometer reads 200
